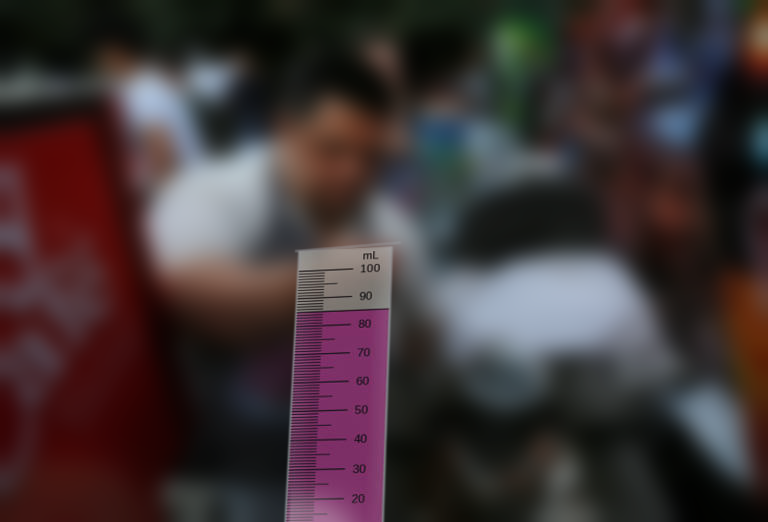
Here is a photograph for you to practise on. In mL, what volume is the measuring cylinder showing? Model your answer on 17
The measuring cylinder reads 85
